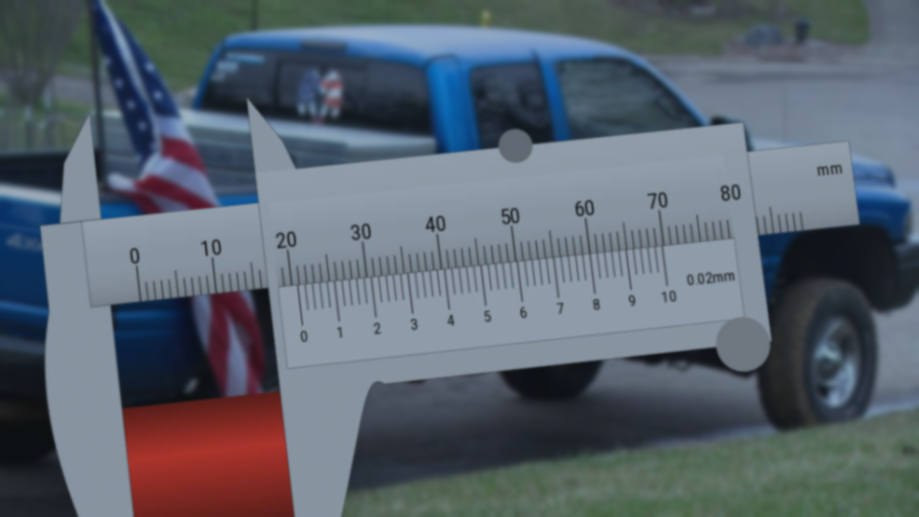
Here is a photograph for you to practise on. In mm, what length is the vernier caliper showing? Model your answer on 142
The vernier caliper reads 20.8
